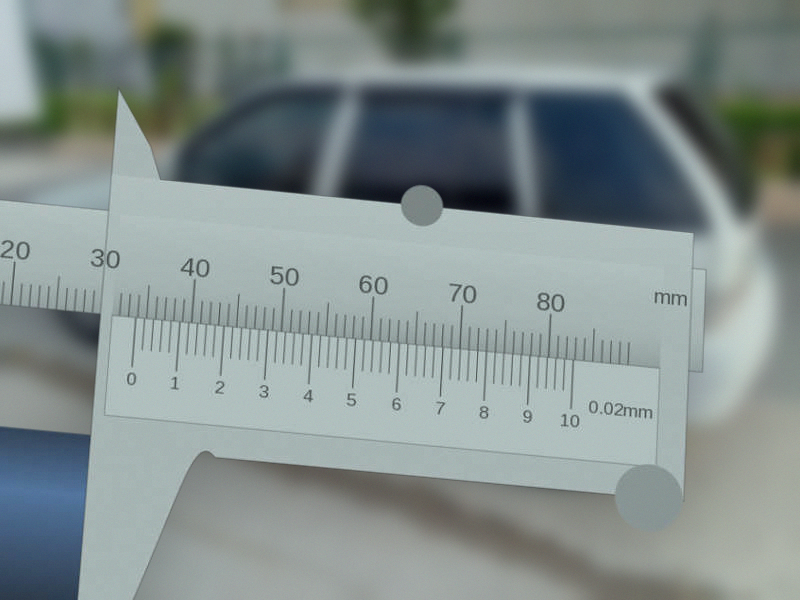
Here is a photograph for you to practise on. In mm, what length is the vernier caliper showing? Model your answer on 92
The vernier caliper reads 33.8
